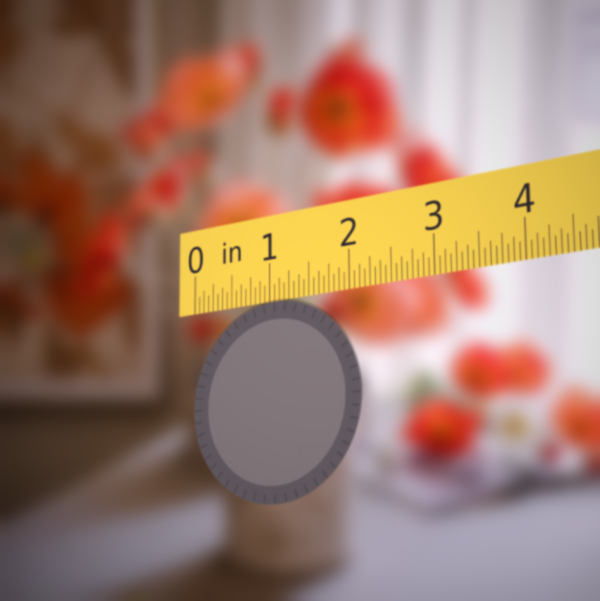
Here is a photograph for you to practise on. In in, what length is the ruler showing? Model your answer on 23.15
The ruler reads 2.125
